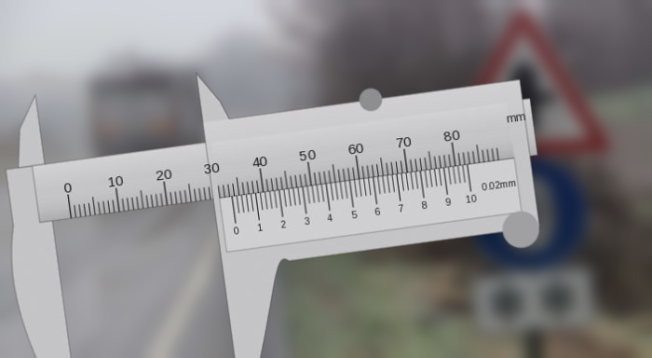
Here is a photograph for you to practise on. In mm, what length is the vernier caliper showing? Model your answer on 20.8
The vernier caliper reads 33.5
